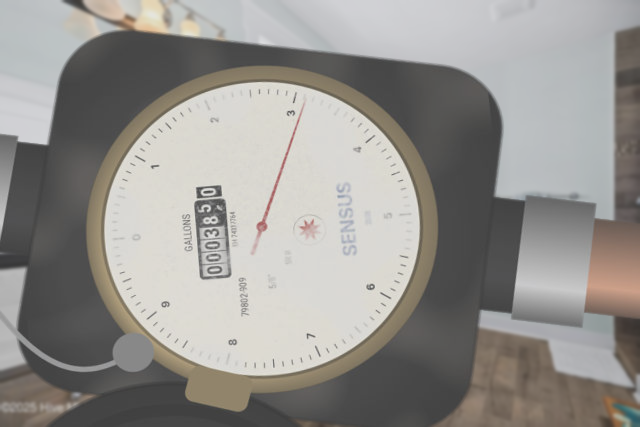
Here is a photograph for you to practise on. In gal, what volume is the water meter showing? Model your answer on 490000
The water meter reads 3853.1
